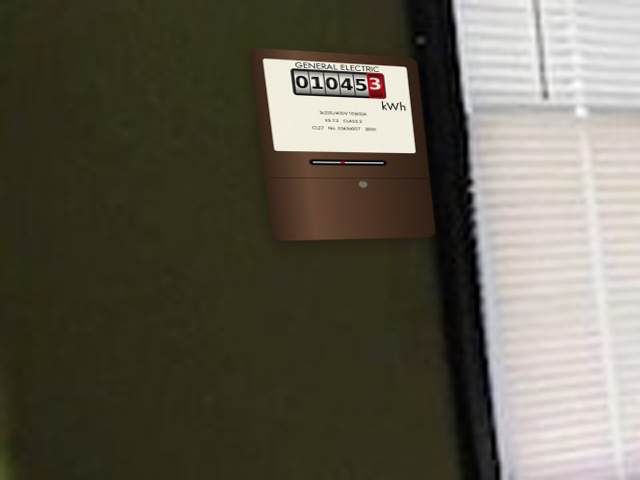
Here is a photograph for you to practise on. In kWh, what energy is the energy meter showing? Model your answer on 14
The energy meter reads 1045.3
